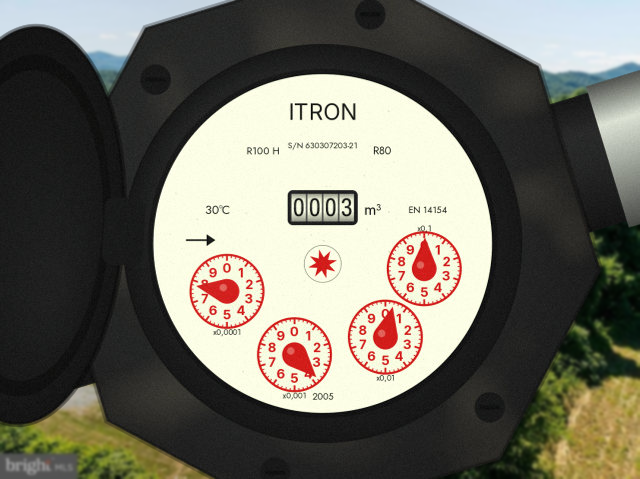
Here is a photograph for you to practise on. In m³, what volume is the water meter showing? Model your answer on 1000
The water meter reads 3.0037
